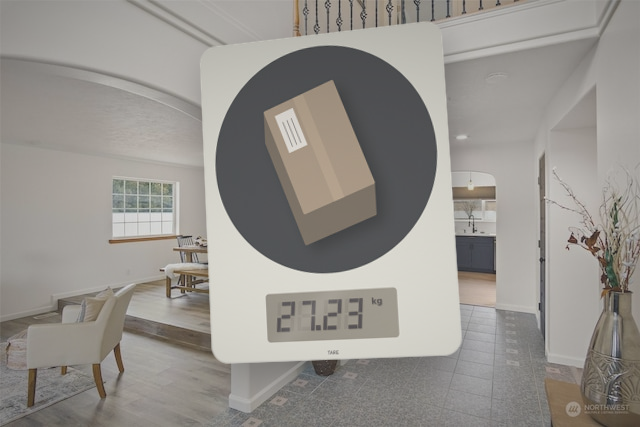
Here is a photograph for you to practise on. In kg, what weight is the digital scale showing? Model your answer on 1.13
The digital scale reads 27.23
